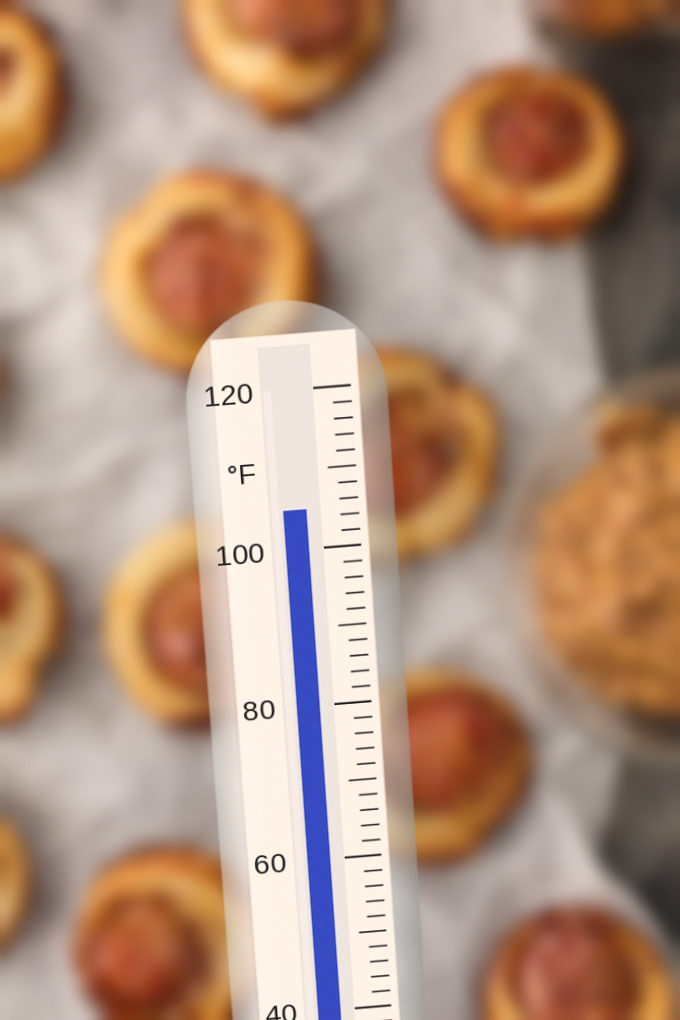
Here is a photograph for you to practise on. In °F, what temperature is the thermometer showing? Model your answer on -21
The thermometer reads 105
